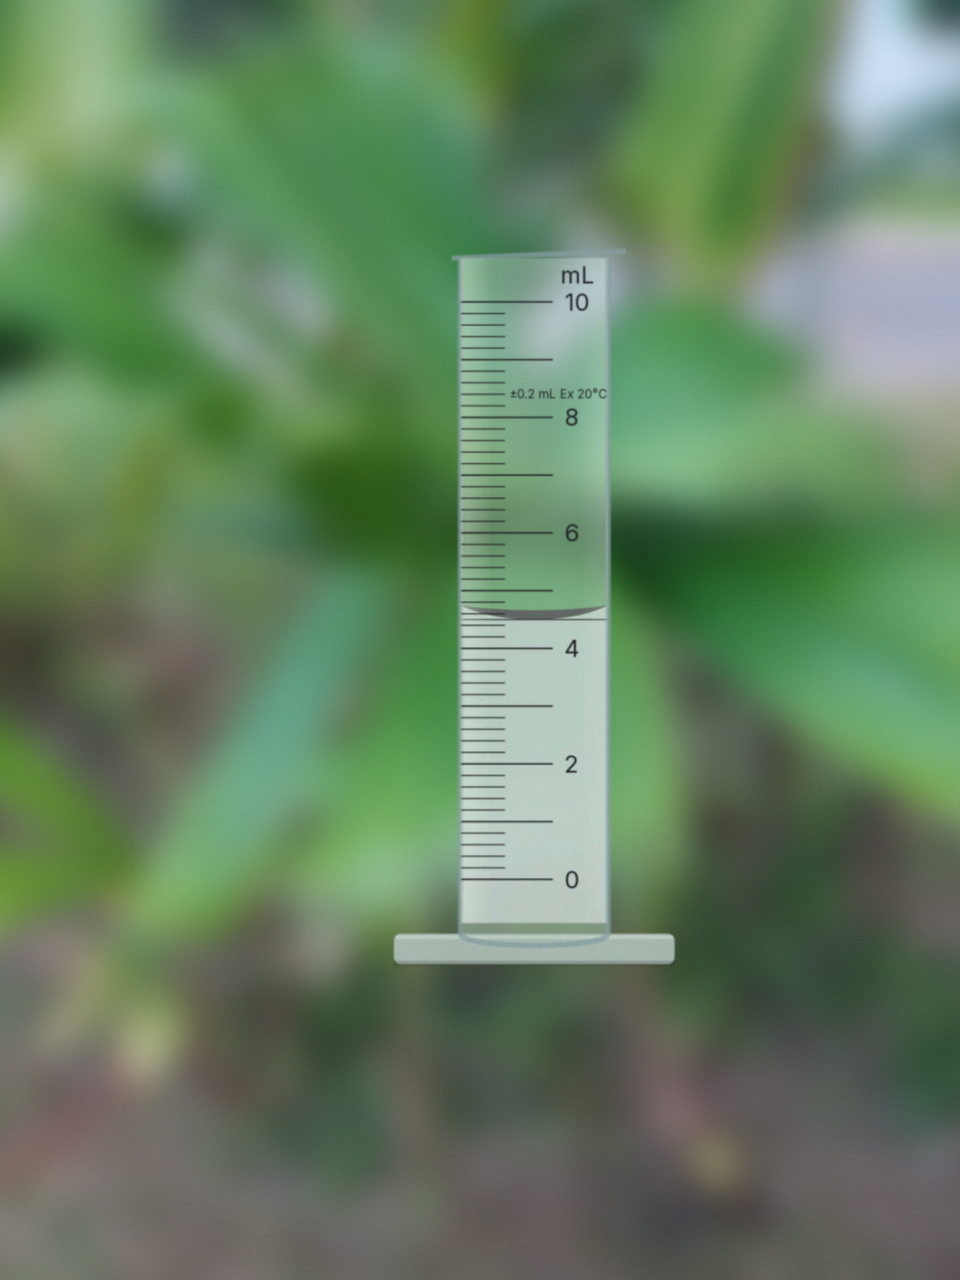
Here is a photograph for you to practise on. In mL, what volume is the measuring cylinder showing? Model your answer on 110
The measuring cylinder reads 4.5
